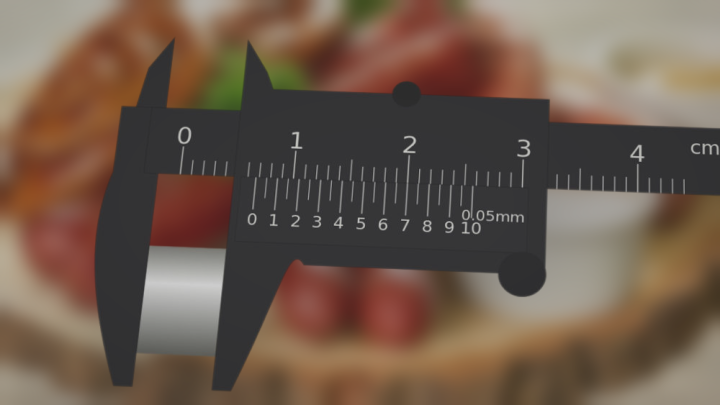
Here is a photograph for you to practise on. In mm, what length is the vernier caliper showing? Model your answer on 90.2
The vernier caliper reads 6.7
